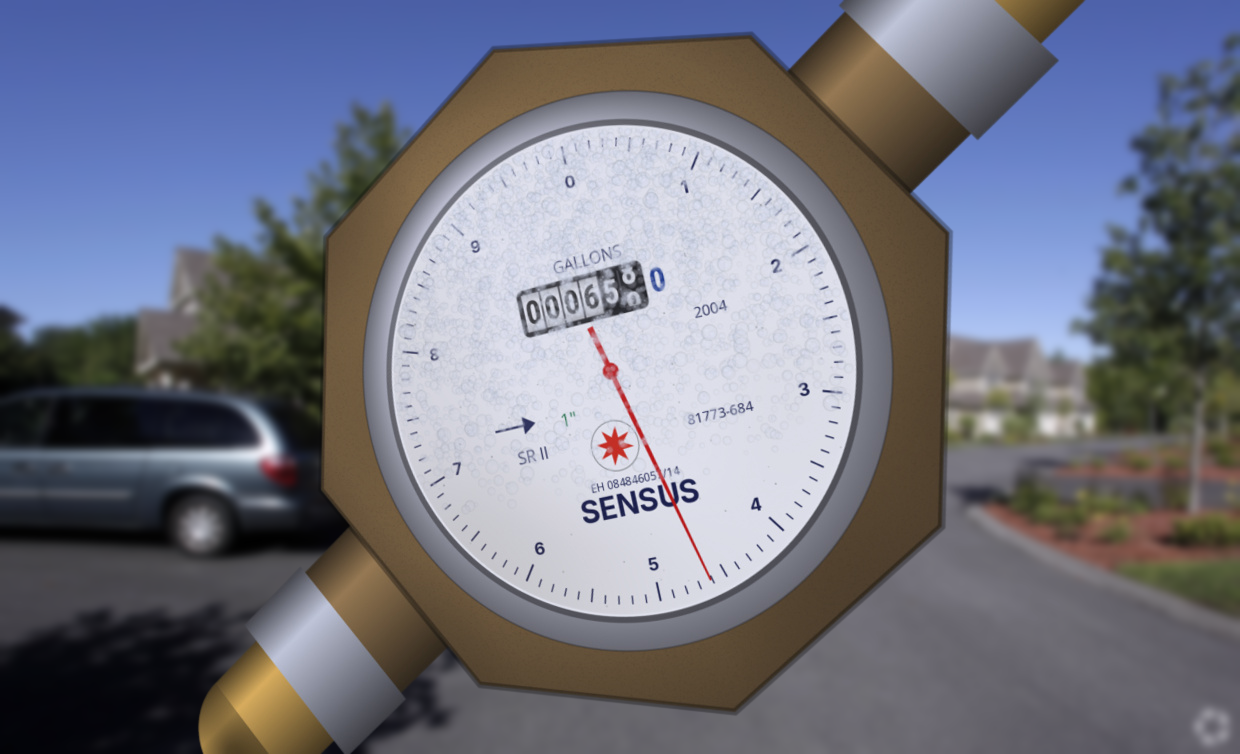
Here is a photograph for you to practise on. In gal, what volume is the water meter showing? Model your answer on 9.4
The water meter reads 6584.6
